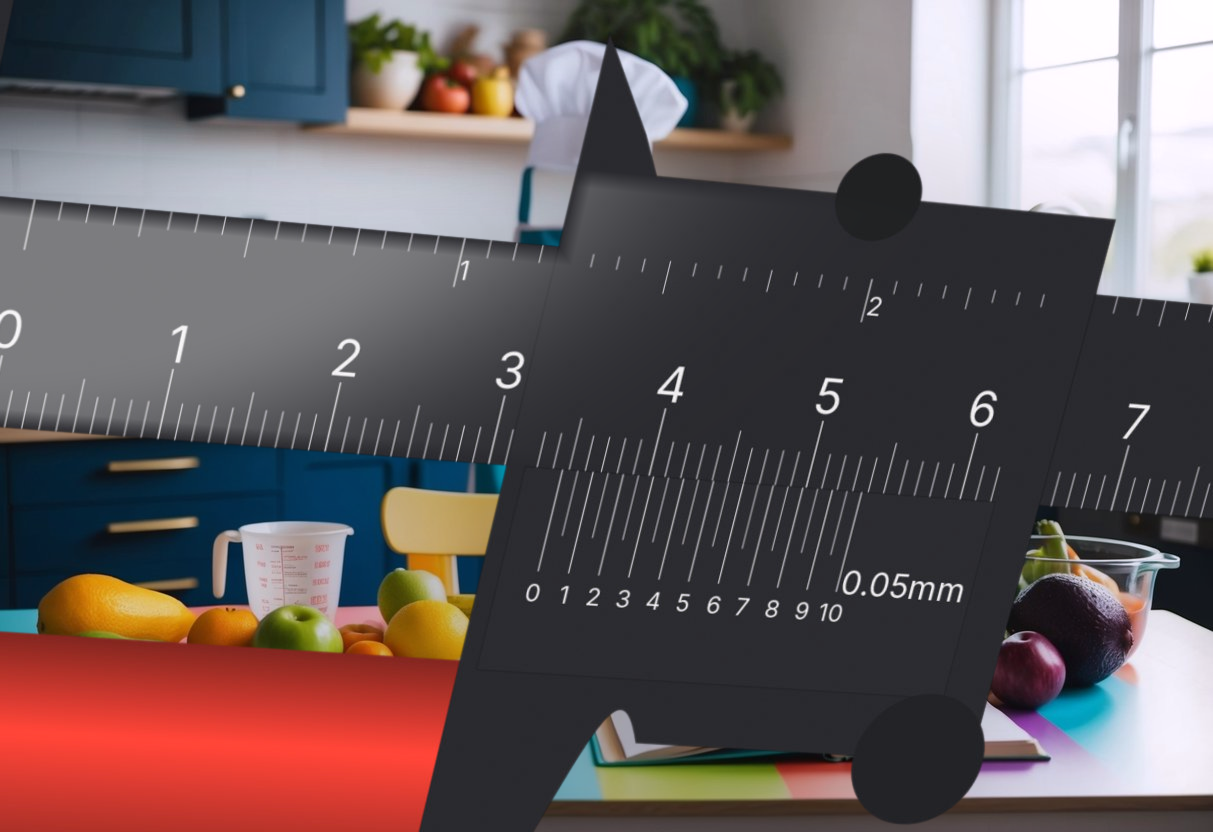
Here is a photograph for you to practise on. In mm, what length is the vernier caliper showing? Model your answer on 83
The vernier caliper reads 34.6
